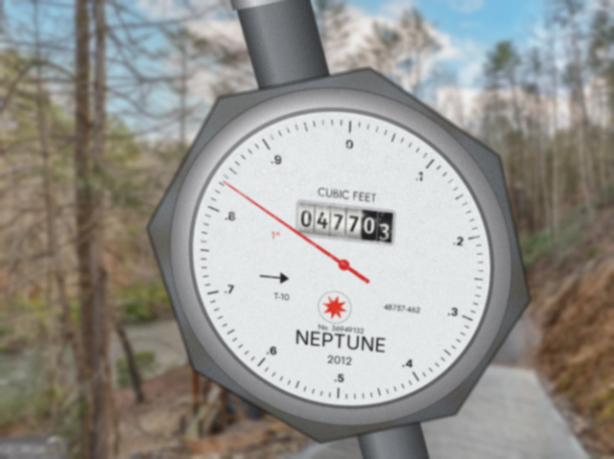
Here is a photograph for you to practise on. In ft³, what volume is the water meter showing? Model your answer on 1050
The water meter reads 47702.83
